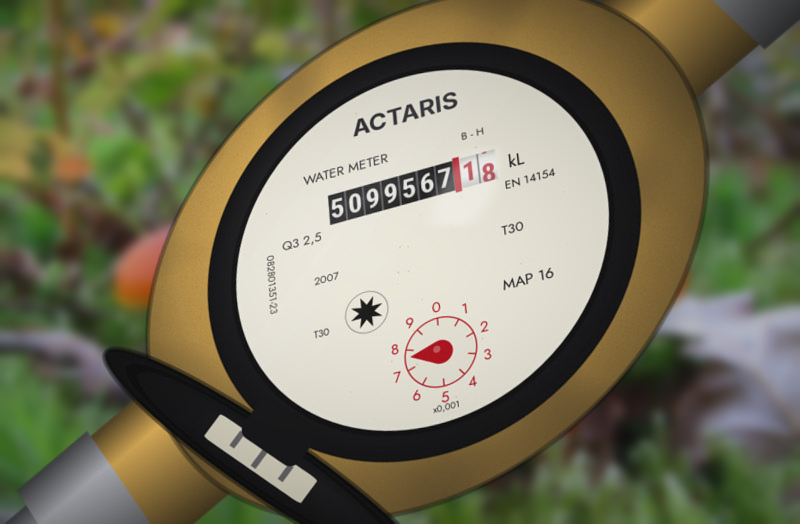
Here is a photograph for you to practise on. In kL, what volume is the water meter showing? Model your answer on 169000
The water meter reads 5099567.177
